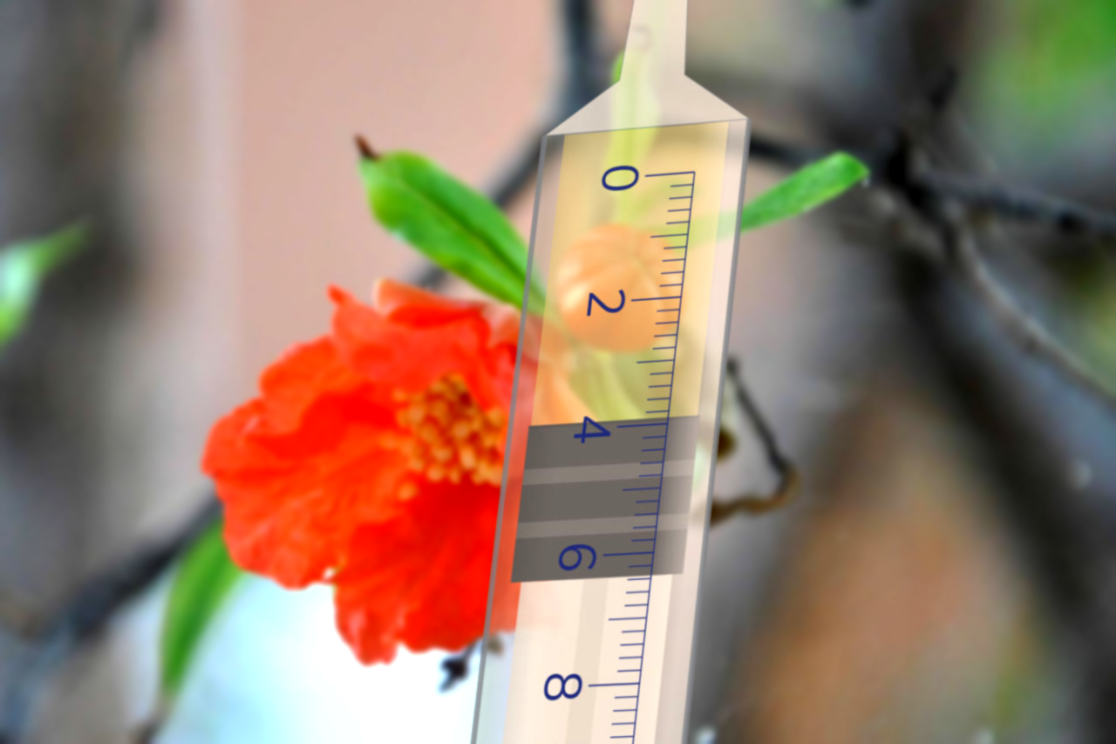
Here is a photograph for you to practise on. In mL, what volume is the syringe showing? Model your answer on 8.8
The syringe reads 3.9
